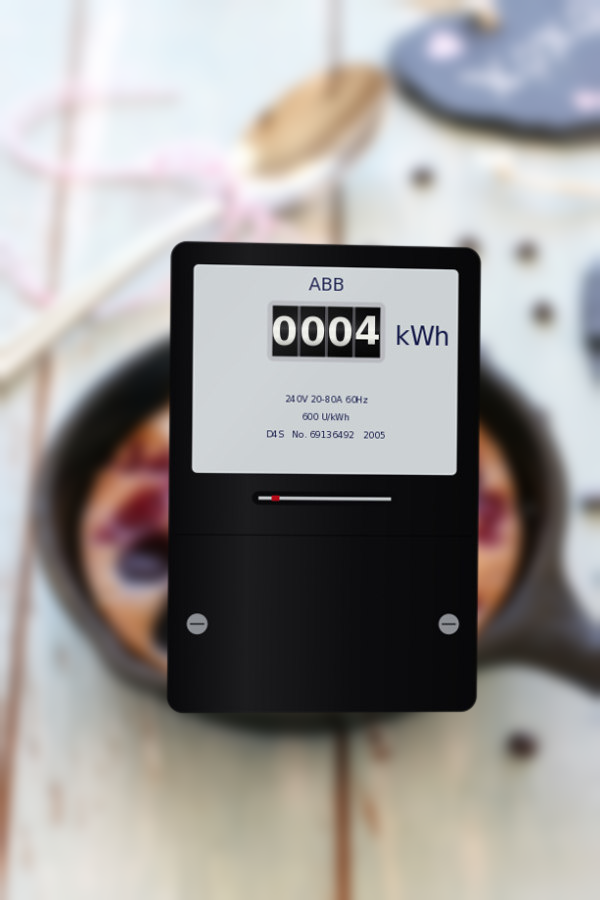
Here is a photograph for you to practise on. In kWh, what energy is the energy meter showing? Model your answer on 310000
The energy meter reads 4
